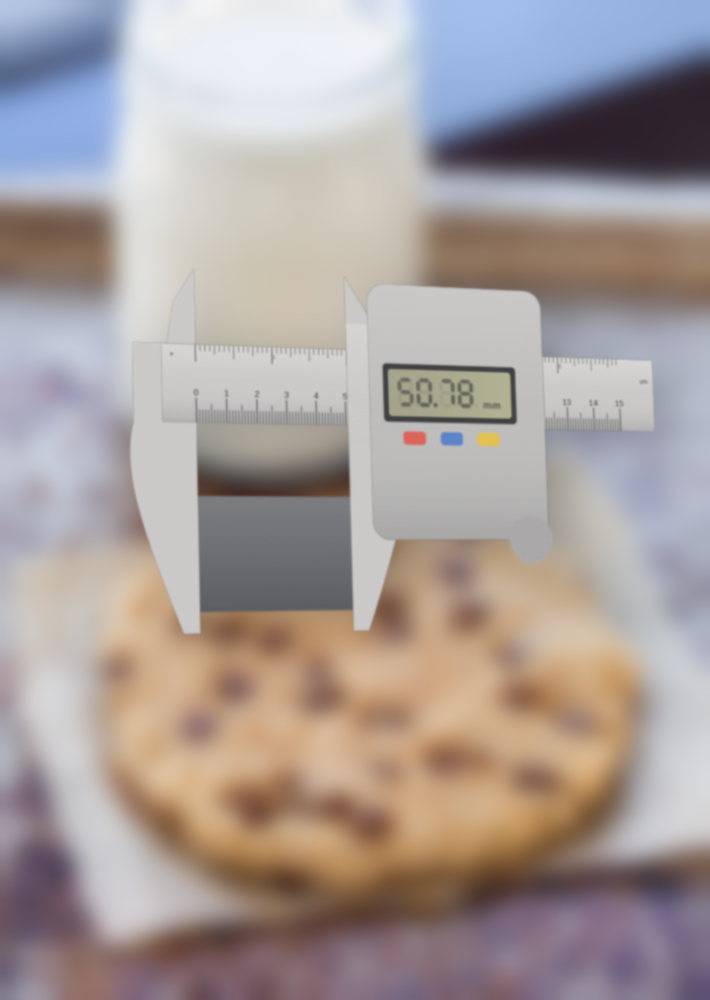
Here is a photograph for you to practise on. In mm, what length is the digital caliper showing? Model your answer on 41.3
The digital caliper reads 50.78
